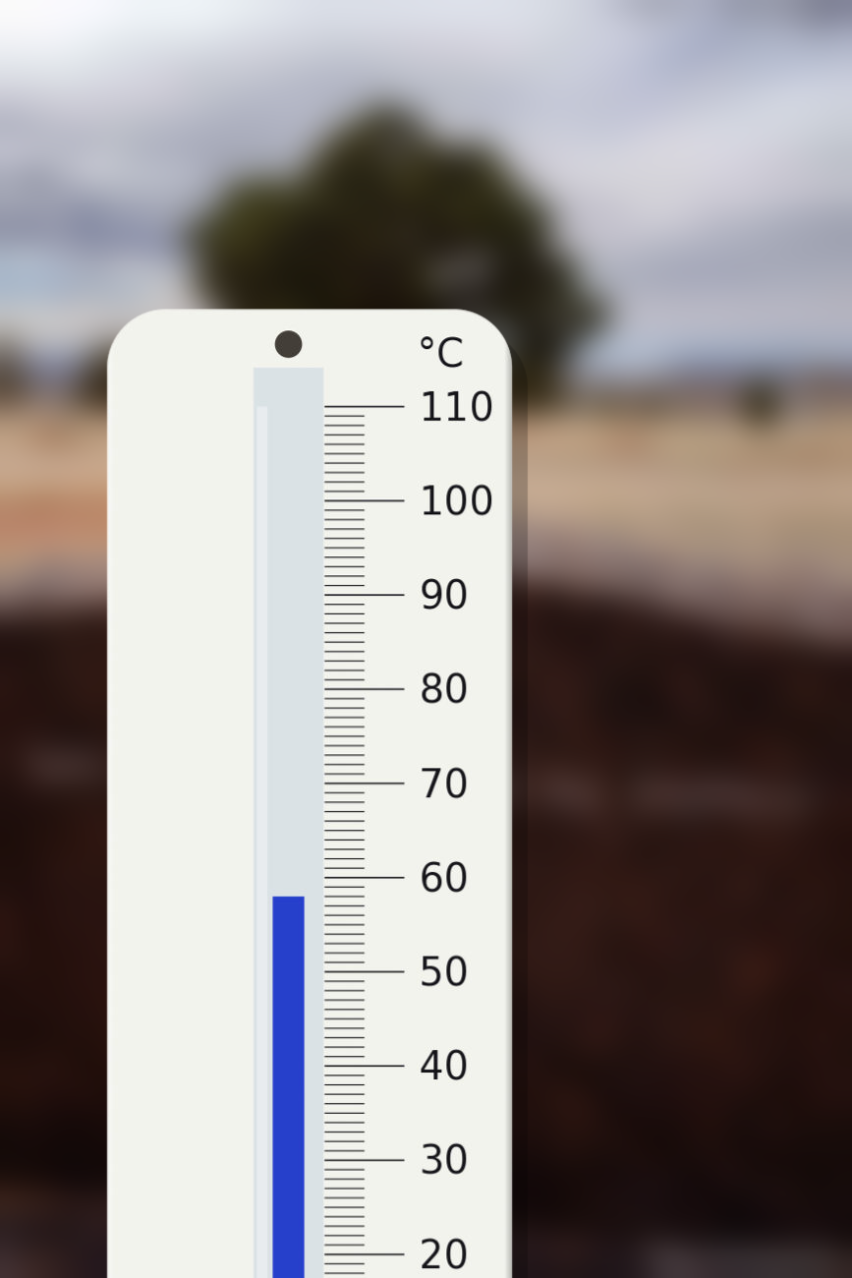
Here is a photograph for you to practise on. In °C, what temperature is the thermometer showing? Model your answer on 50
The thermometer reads 58
